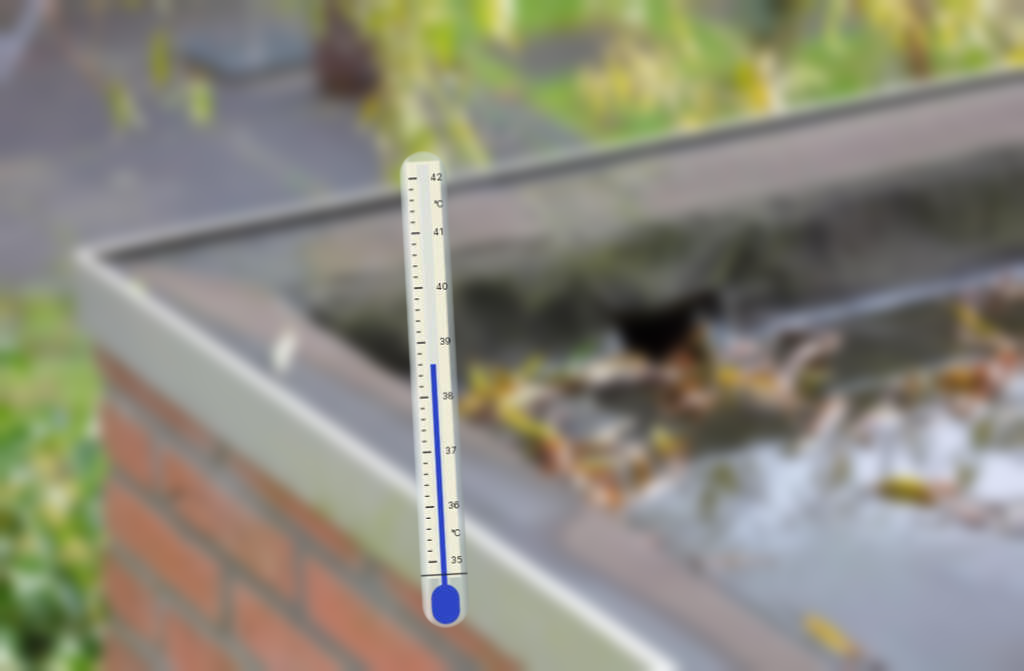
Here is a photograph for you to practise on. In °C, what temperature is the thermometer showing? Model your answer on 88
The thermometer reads 38.6
